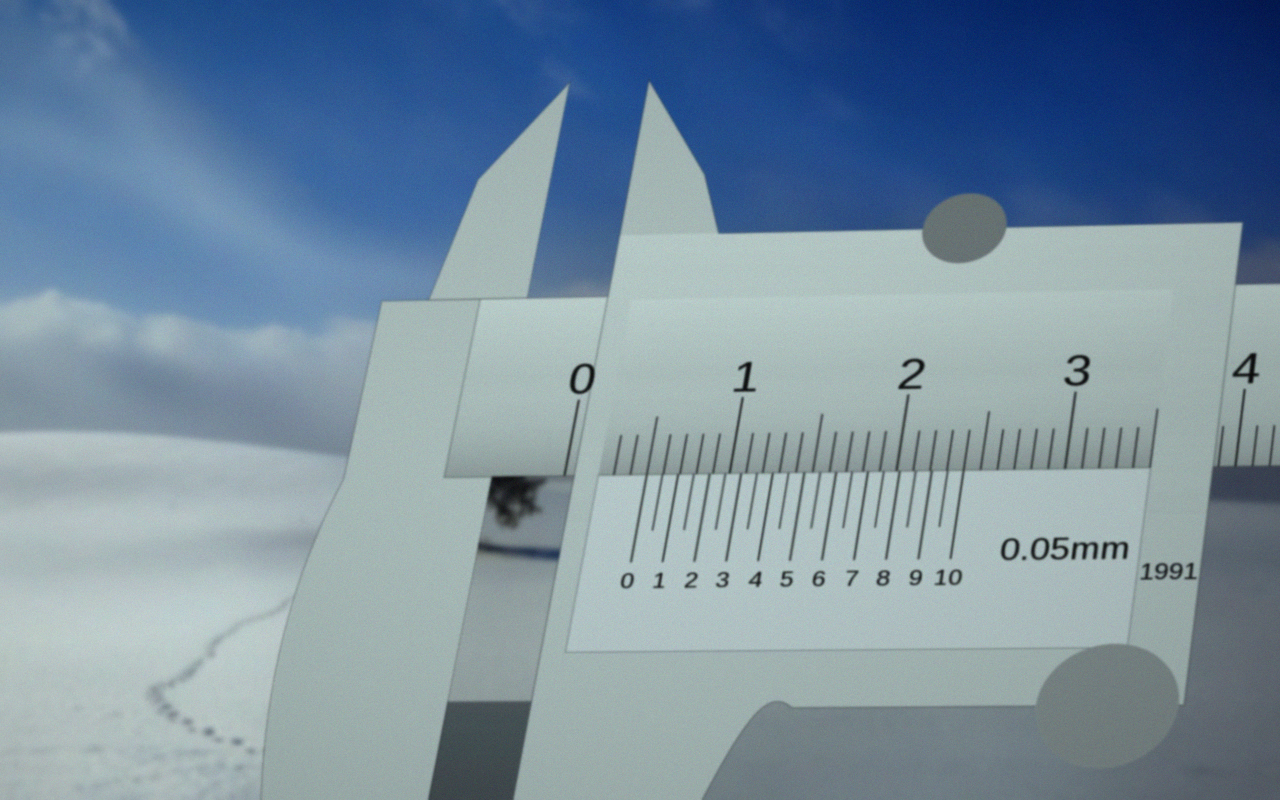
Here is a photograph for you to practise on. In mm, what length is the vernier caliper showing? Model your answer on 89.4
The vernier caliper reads 5.0
